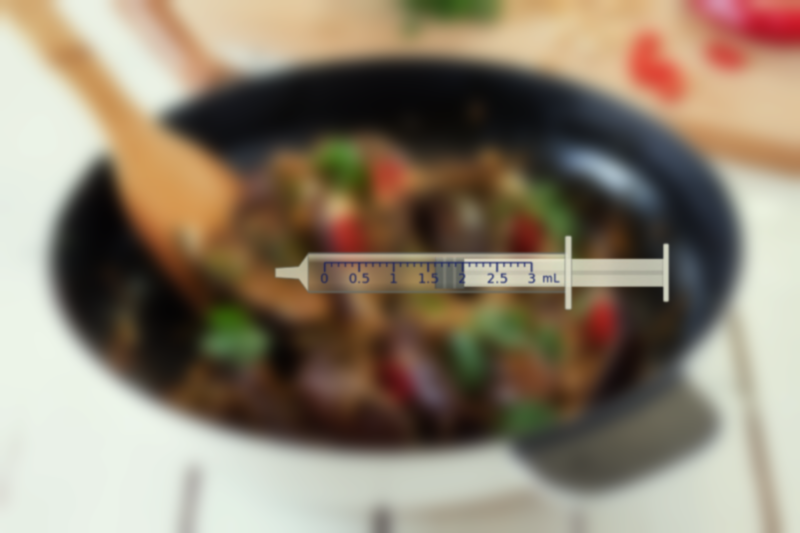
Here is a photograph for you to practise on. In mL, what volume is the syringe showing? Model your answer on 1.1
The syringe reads 1.6
